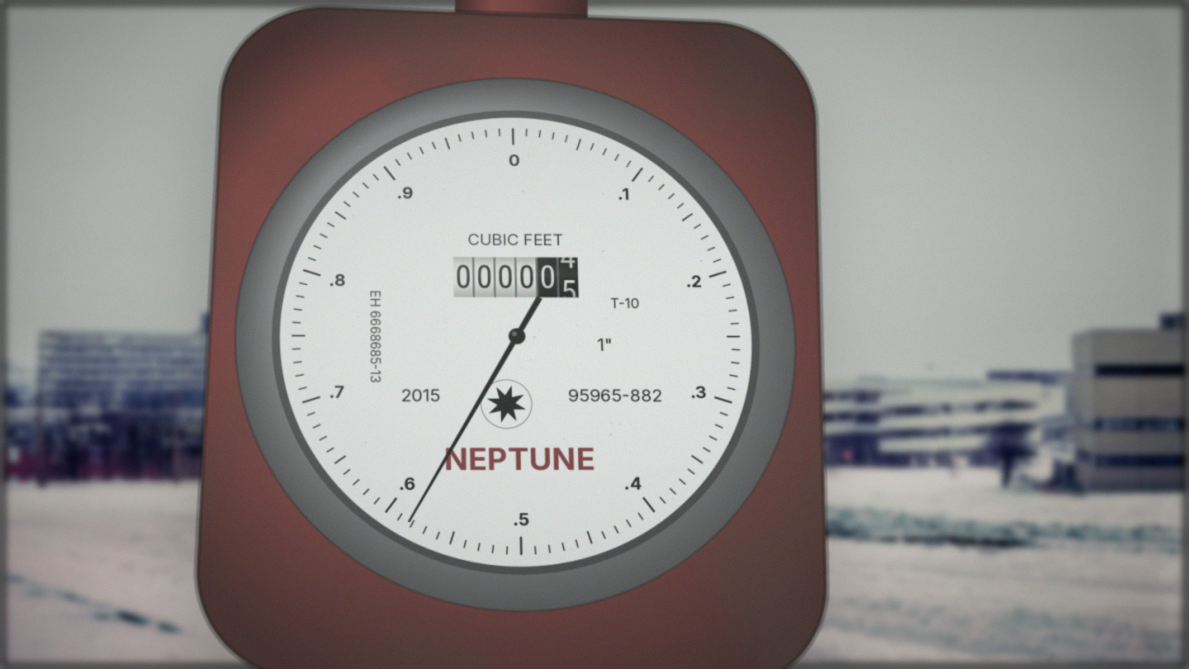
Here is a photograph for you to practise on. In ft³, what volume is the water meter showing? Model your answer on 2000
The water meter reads 4.58
